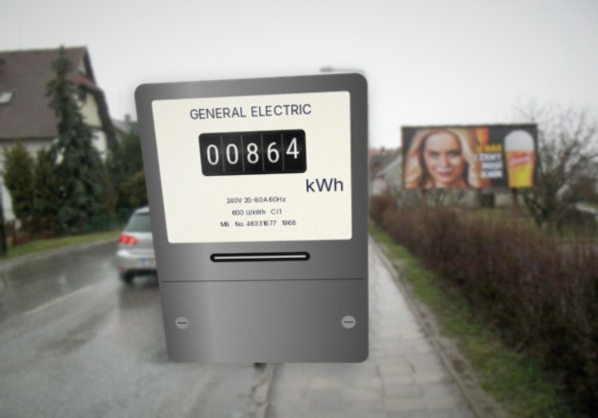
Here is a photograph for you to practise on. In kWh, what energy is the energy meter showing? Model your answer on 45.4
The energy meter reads 864
